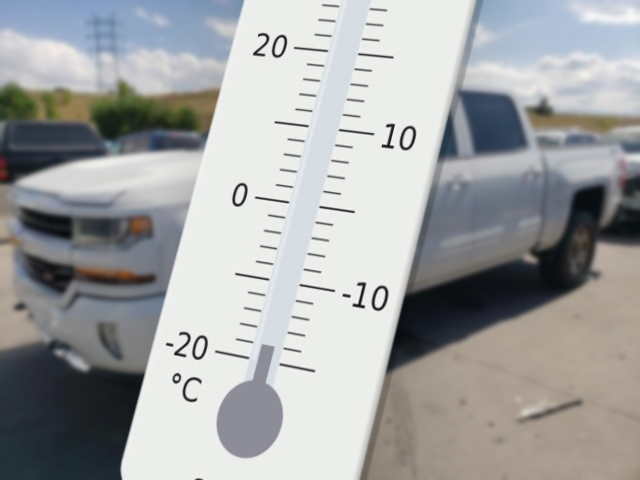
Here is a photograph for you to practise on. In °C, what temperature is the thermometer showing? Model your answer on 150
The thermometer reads -18
